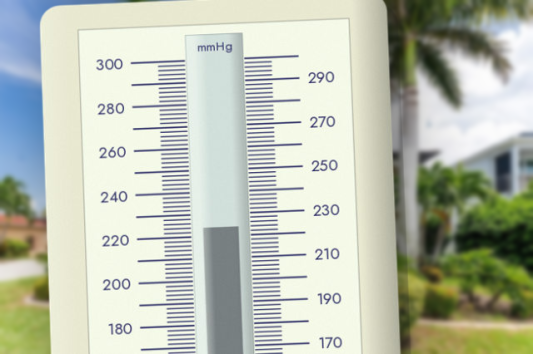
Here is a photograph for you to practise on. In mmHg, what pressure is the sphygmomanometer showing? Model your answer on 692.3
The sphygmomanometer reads 224
